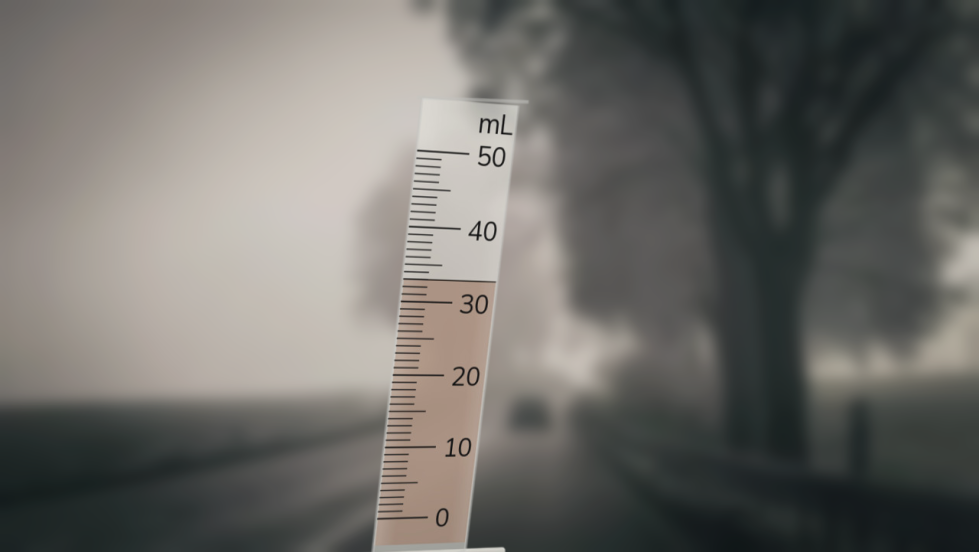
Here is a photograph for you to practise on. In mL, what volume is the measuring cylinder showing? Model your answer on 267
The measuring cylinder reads 33
